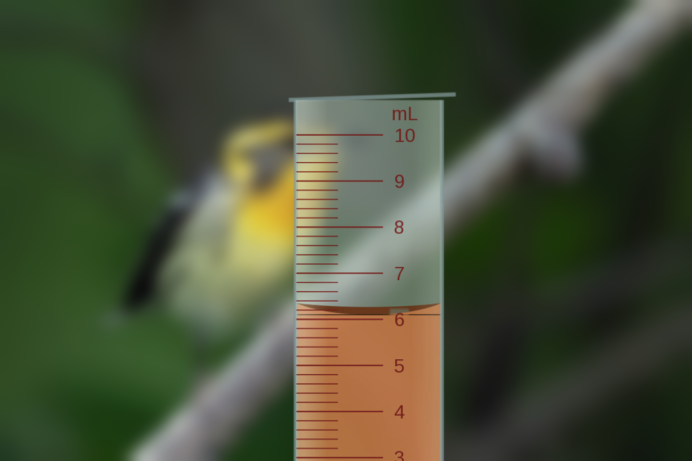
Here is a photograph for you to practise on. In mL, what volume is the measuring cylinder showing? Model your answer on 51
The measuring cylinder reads 6.1
